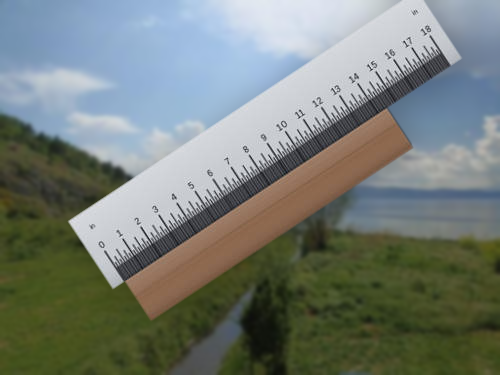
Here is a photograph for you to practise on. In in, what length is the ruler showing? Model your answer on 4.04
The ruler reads 14.5
